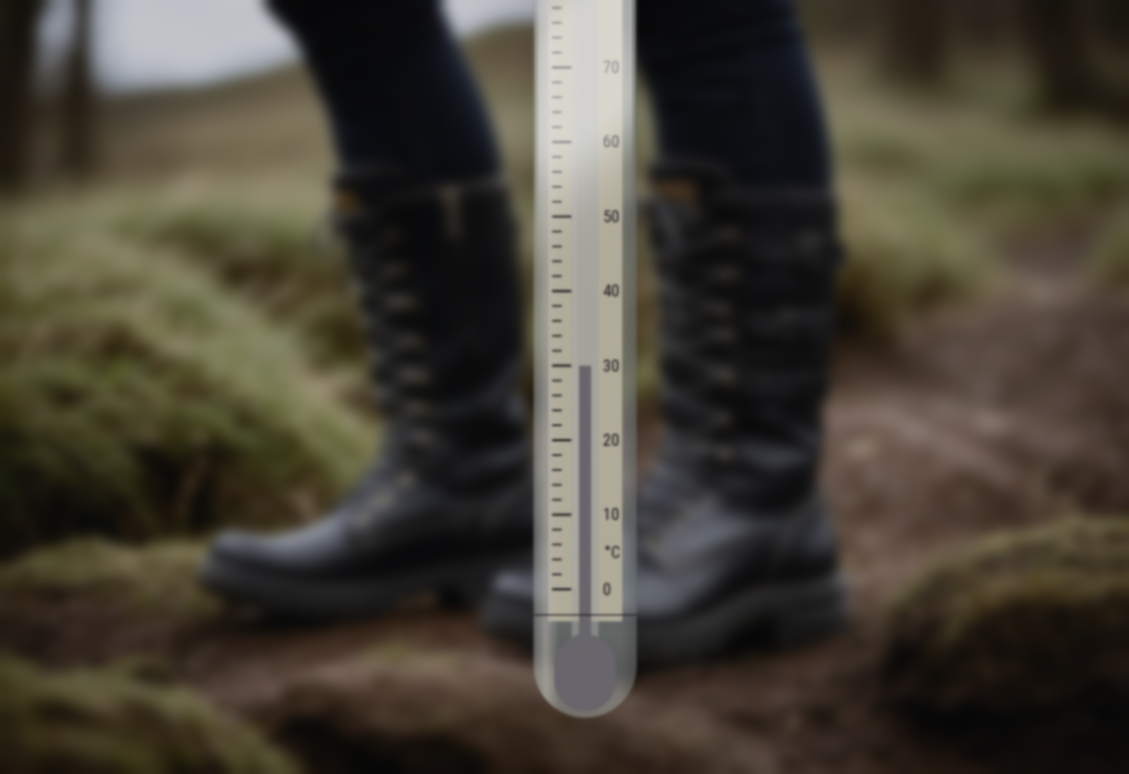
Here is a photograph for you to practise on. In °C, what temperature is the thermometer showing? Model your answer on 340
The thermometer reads 30
